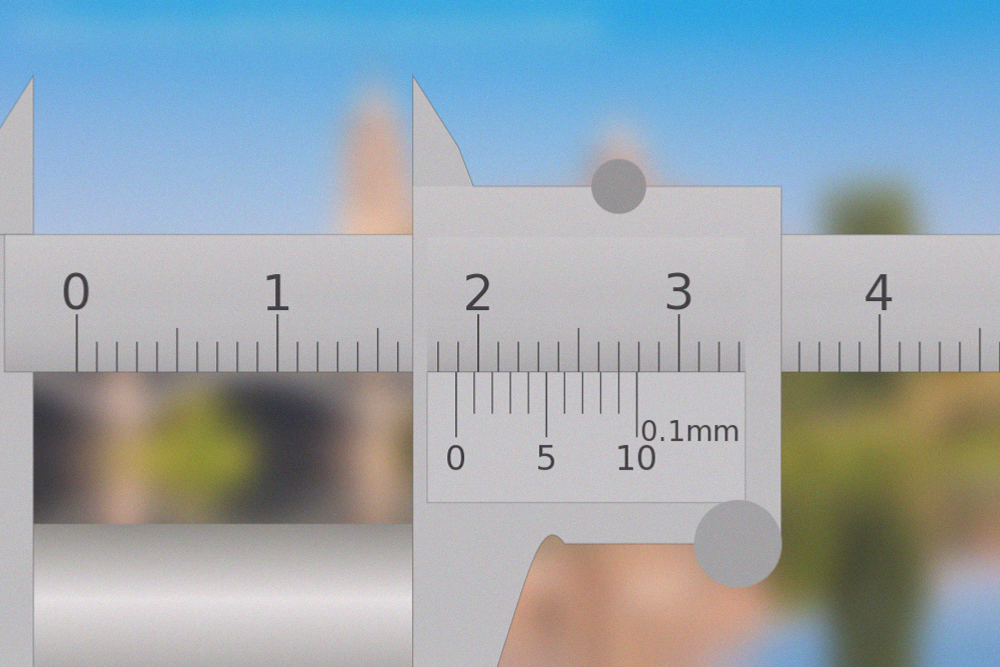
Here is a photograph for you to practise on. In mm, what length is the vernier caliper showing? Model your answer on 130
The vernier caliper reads 18.9
